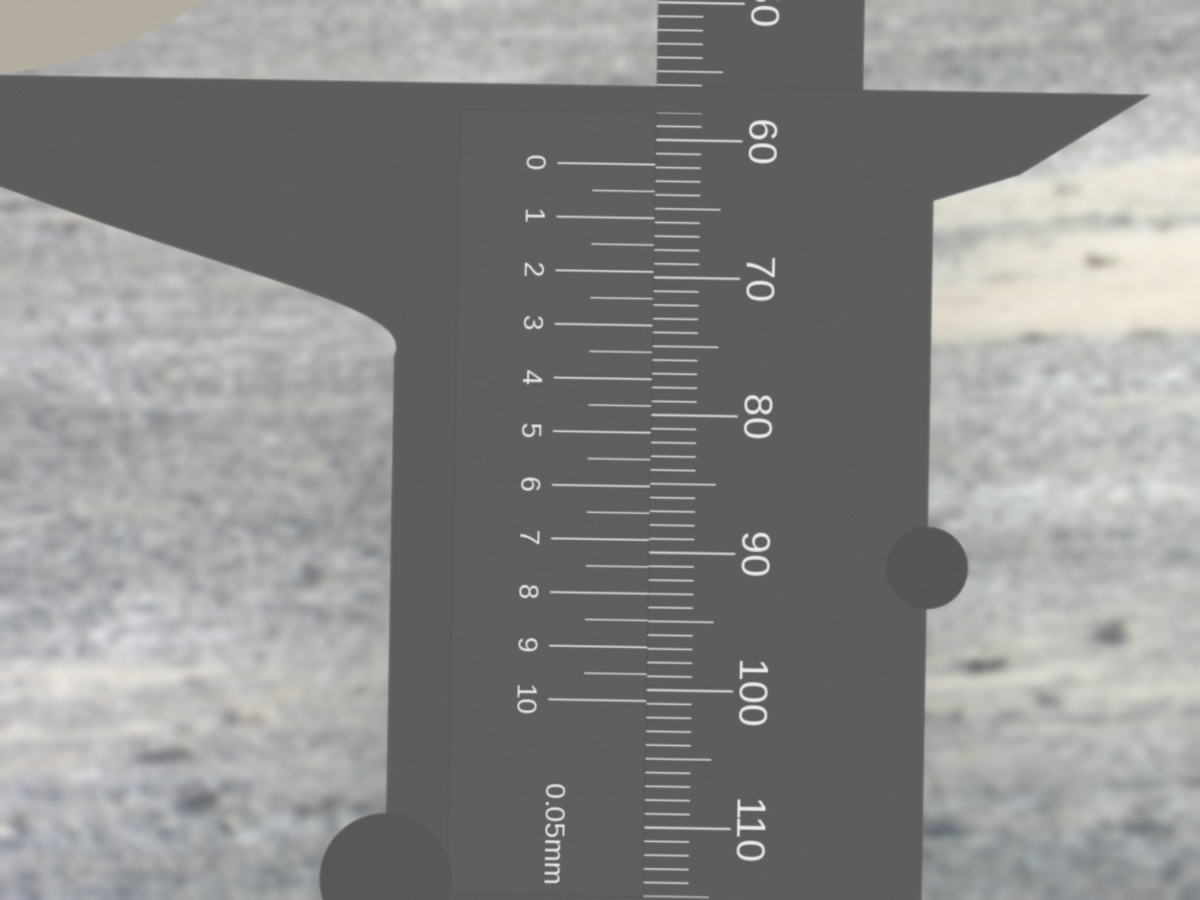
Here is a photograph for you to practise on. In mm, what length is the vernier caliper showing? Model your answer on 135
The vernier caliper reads 61.8
